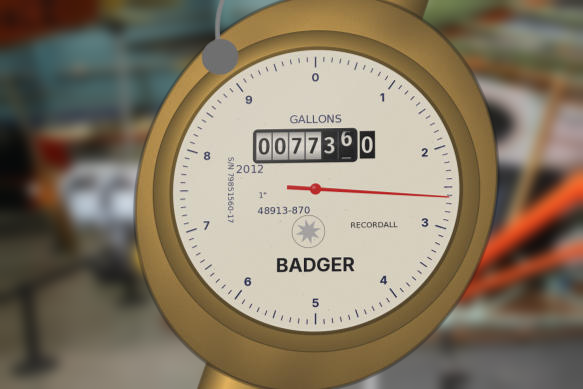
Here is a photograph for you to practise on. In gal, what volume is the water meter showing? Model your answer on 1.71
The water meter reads 77362.6
